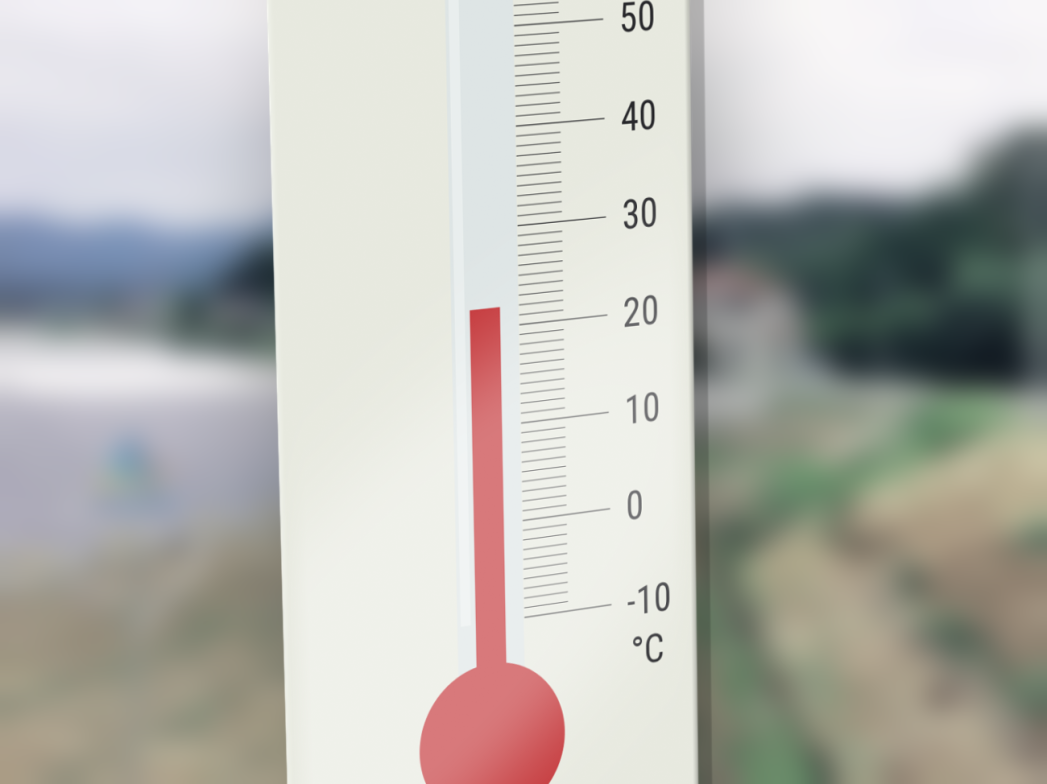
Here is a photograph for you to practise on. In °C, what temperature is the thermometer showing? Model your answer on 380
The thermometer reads 22
